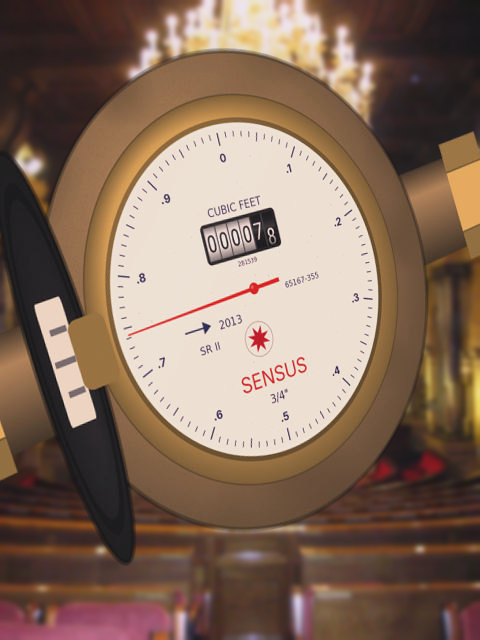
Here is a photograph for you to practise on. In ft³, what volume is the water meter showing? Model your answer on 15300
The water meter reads 77.74
